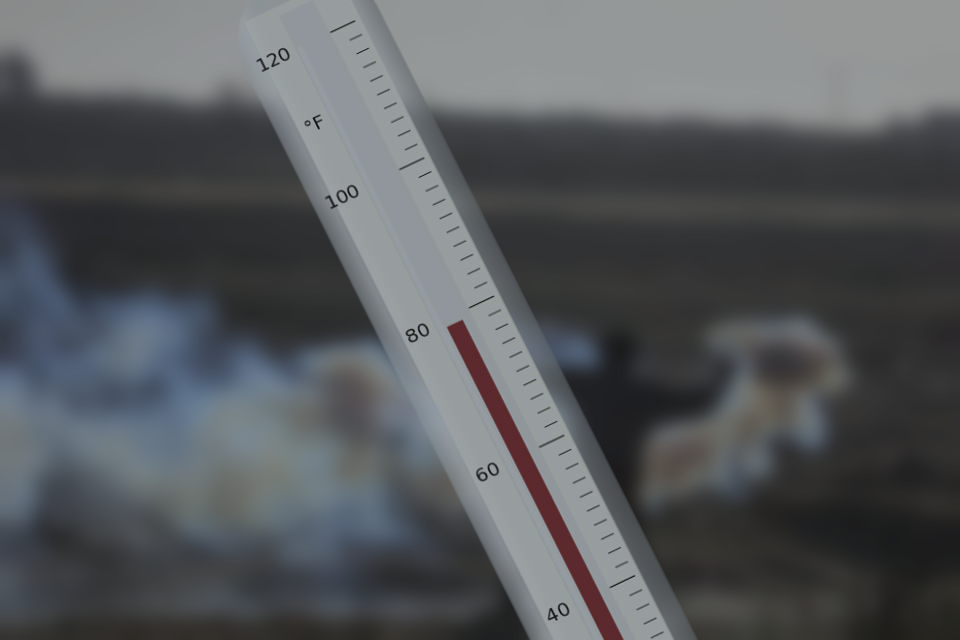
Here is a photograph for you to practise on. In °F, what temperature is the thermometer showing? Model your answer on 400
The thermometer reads 79
